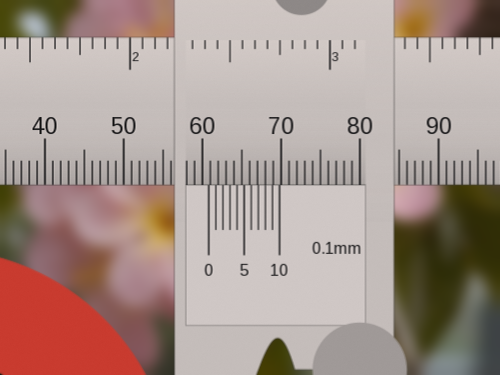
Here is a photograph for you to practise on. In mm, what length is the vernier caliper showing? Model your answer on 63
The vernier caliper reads 60.8
